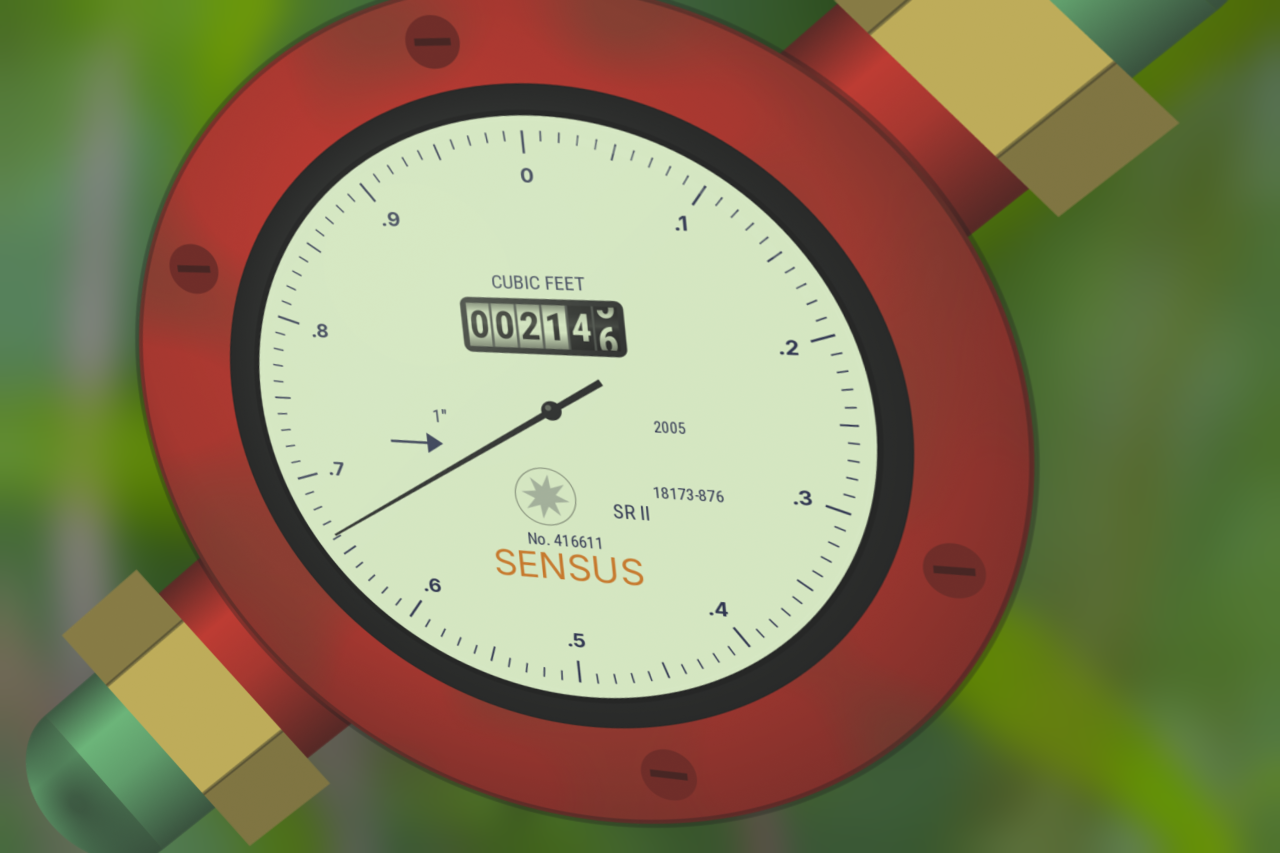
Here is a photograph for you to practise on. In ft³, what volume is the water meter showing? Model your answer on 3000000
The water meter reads 2145.66
